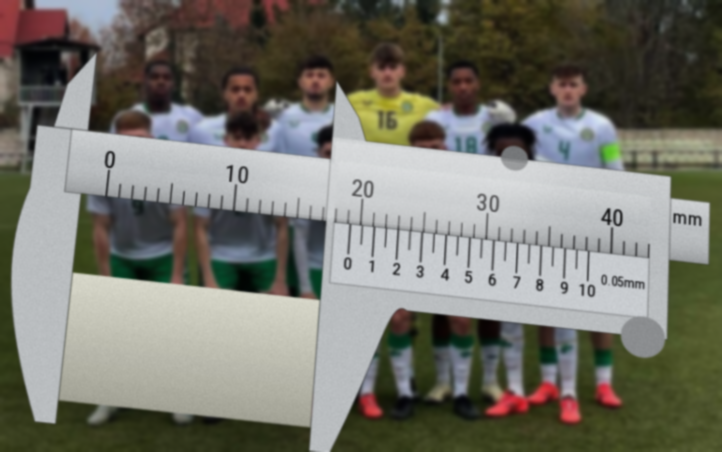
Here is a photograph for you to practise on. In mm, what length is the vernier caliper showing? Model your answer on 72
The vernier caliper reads 19.2
